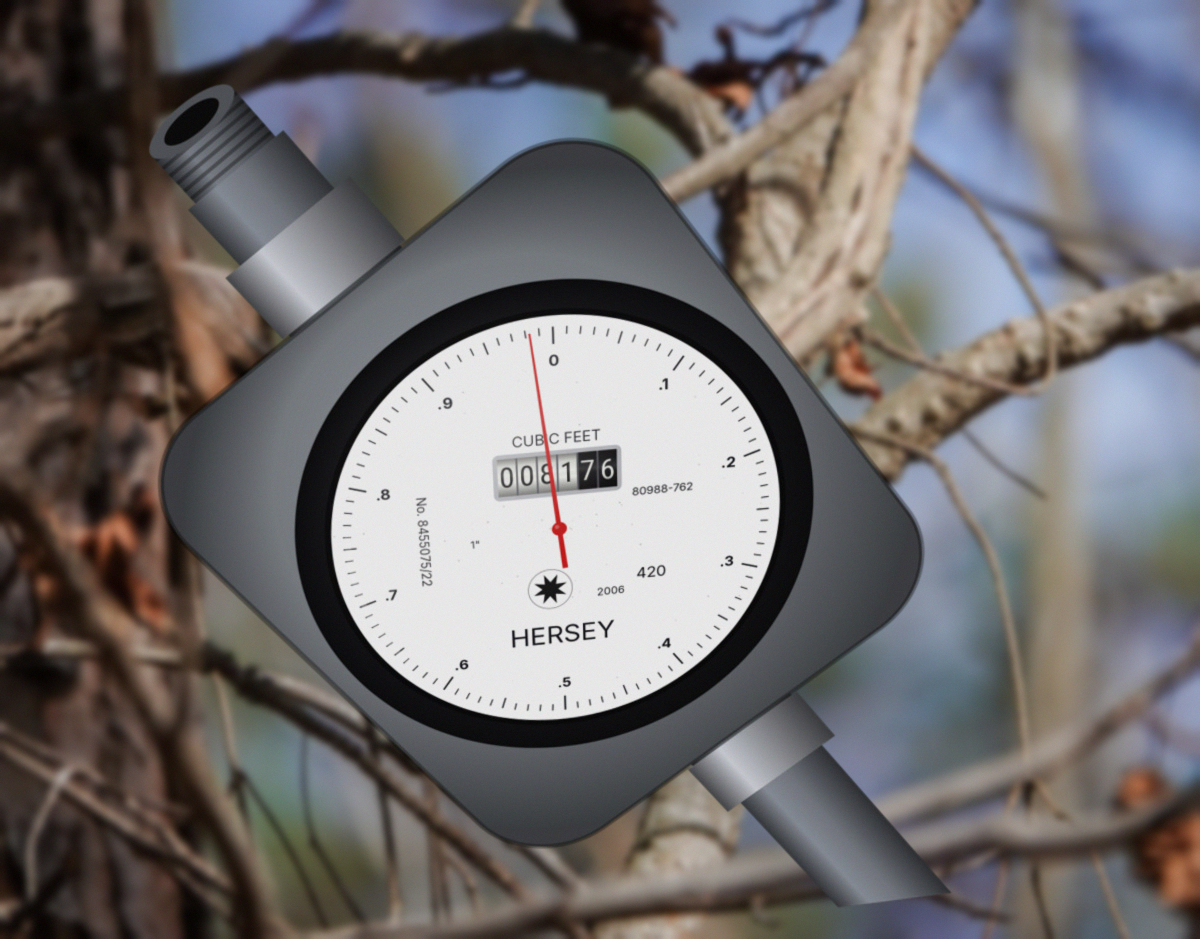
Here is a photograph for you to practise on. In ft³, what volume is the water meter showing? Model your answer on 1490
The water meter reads 8175.98
